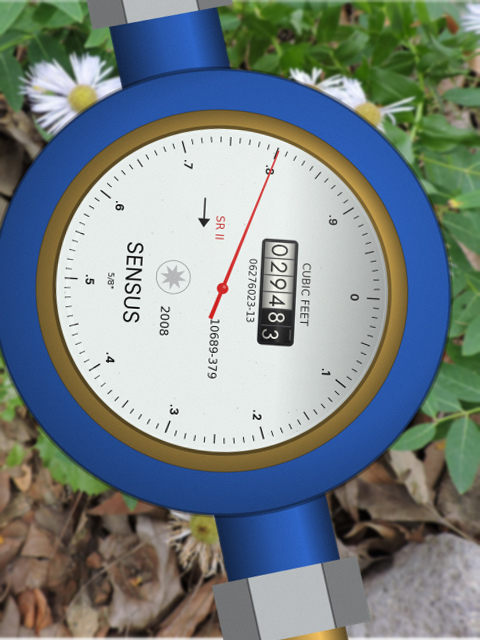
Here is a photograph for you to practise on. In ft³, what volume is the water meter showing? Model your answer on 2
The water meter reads 29482.80
